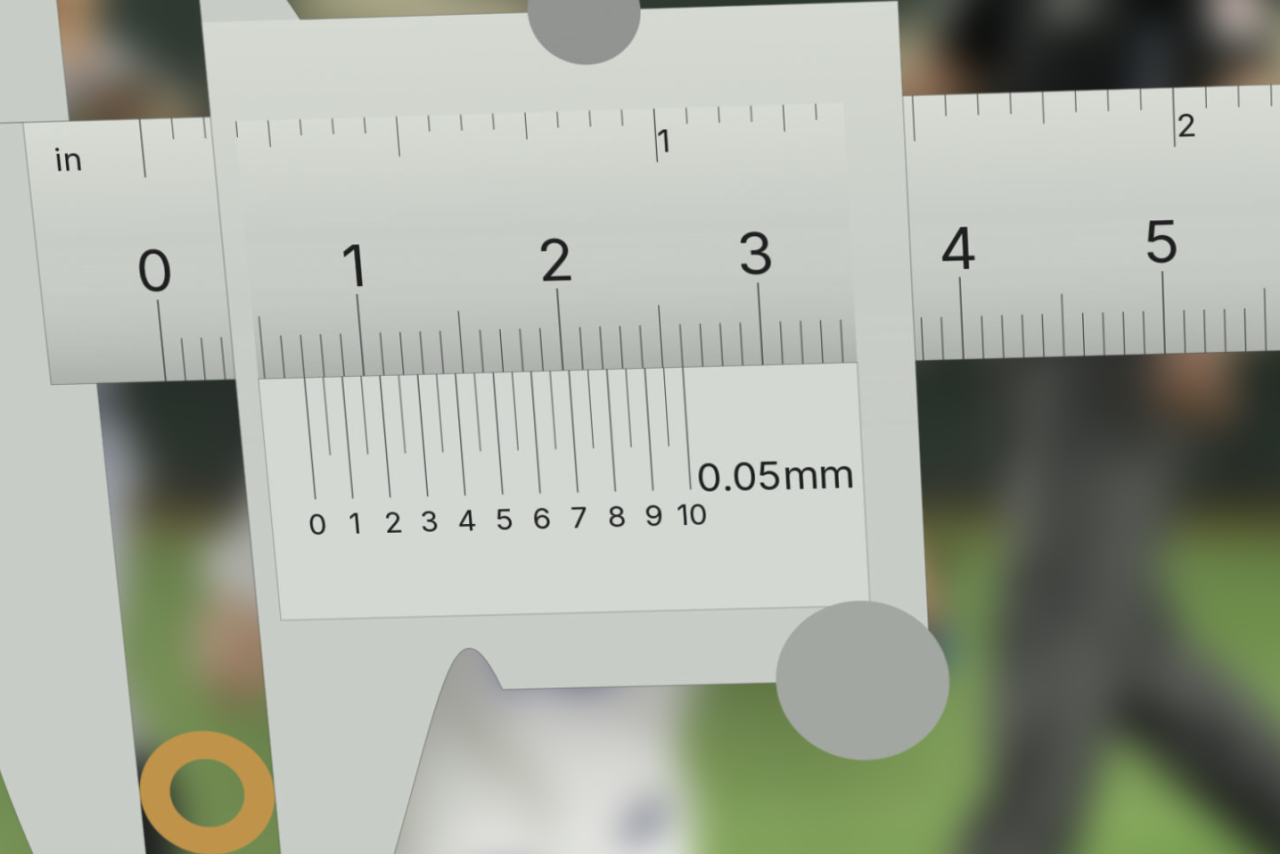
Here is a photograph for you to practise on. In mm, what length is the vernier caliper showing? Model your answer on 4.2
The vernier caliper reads 7.0
